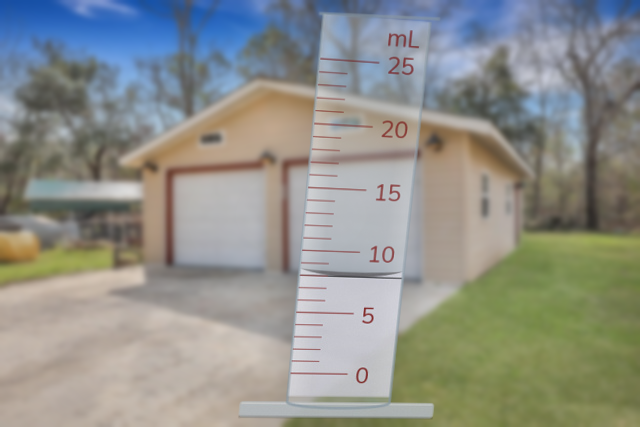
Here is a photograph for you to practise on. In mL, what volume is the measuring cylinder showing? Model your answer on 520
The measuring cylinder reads 8
